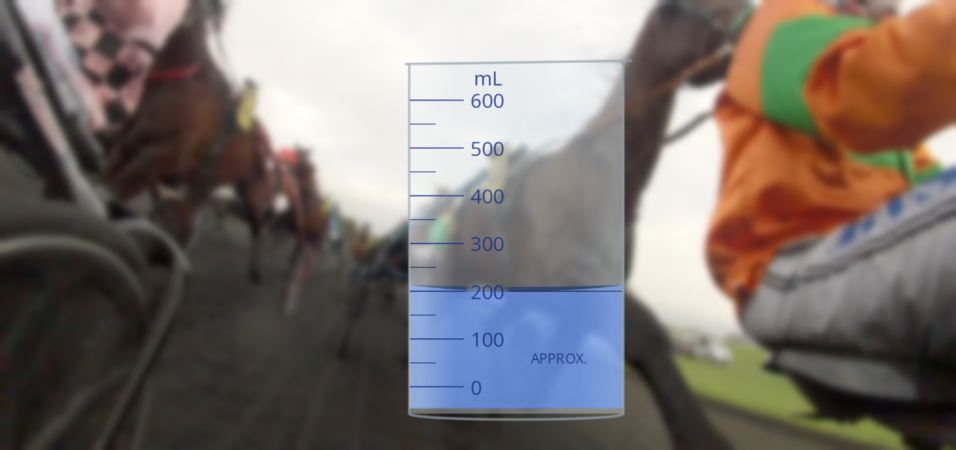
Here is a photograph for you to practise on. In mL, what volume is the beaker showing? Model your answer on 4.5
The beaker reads 200
